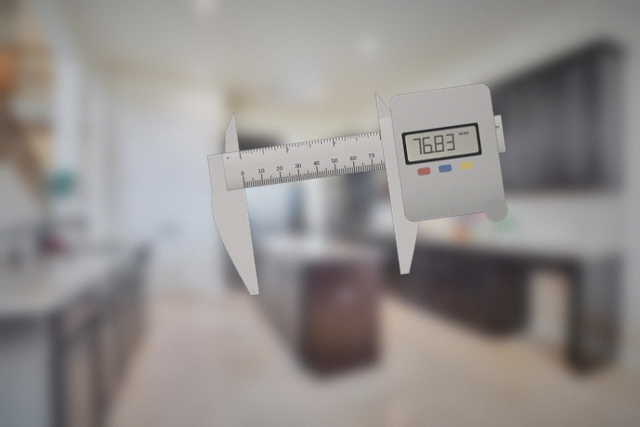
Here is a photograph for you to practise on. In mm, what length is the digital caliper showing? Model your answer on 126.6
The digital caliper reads 76.83
